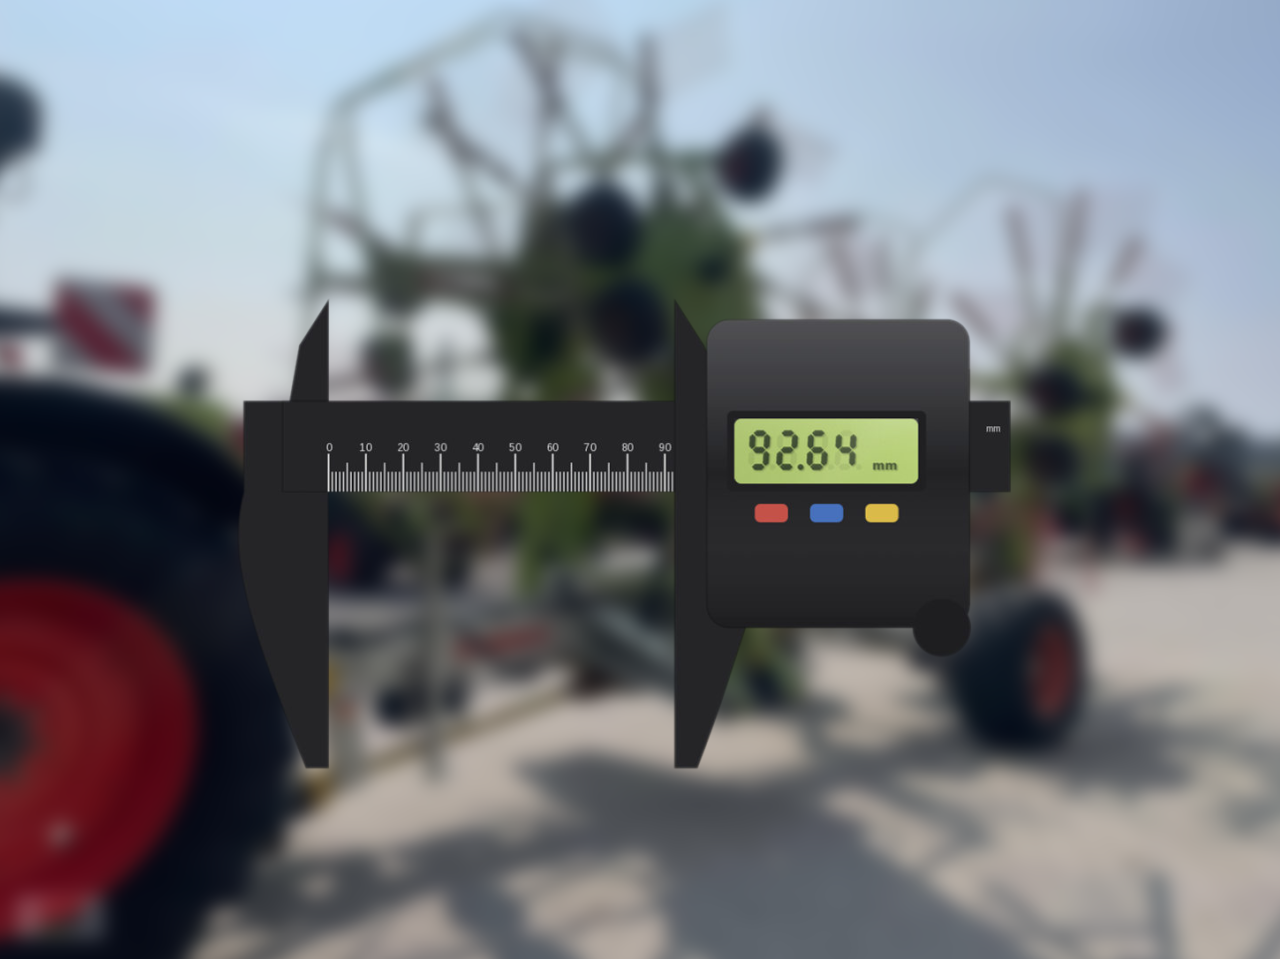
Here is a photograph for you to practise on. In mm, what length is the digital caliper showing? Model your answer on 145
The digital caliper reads 92.64
